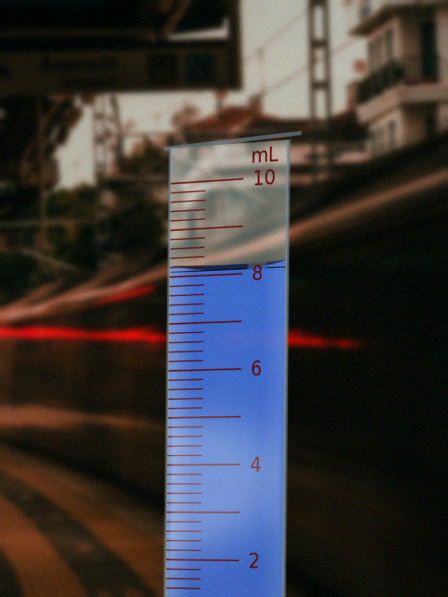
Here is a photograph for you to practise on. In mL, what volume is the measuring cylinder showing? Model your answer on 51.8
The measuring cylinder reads 8.1
